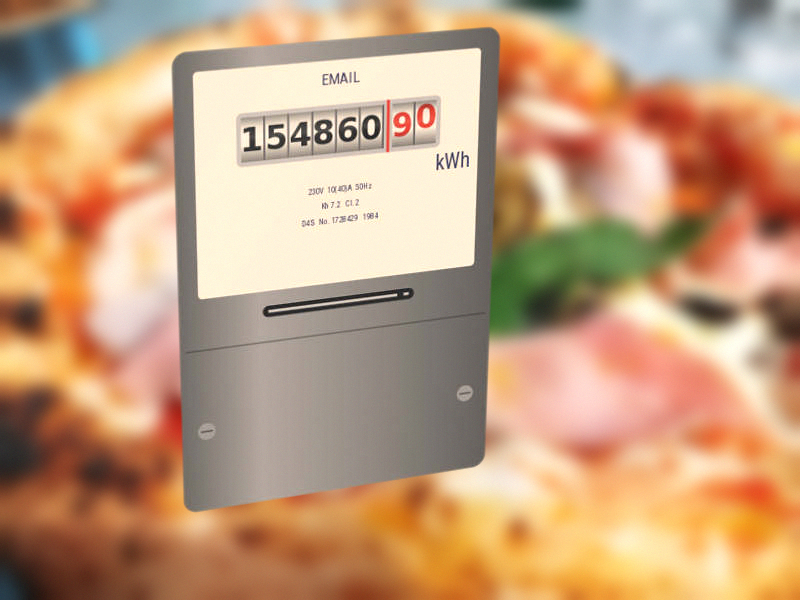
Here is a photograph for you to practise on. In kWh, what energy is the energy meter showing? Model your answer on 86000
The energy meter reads 154860.90
